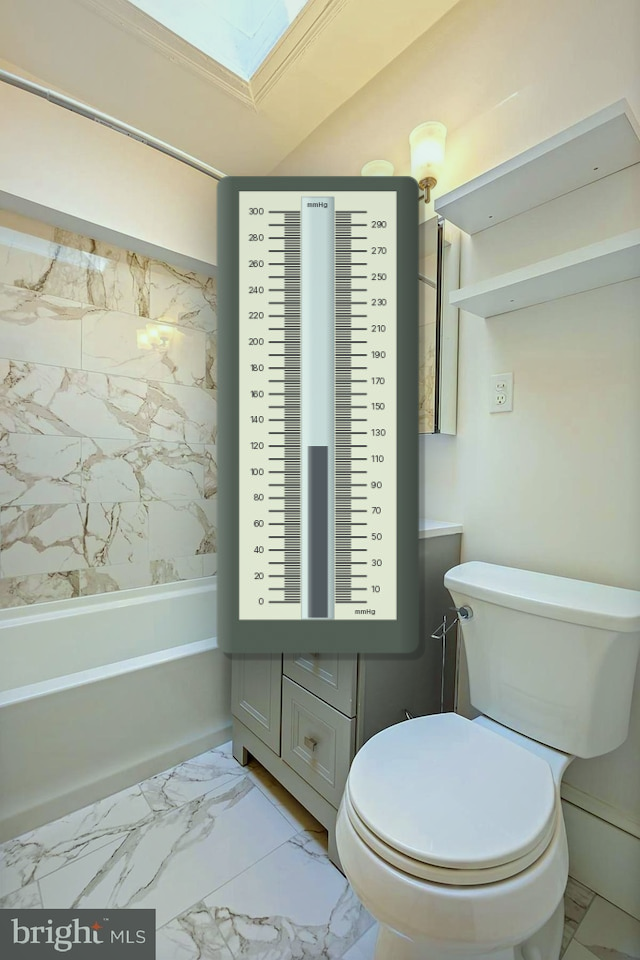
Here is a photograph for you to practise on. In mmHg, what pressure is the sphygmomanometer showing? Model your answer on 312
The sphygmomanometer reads 120
